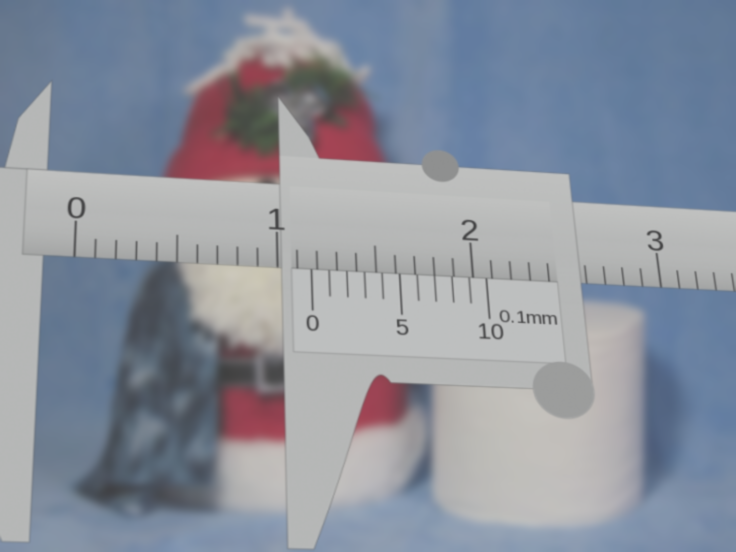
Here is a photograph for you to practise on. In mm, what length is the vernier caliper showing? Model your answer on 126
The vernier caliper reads 11.7
